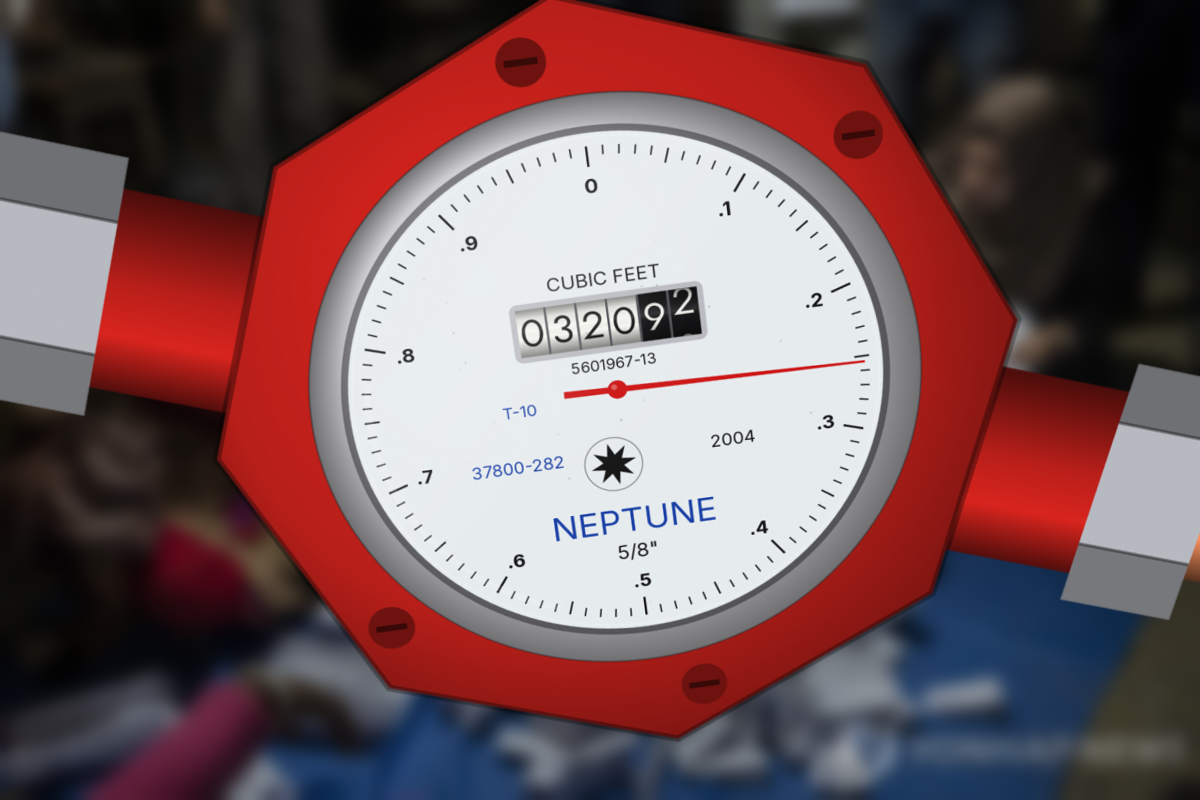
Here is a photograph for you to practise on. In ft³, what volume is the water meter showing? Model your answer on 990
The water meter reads 32092.25
